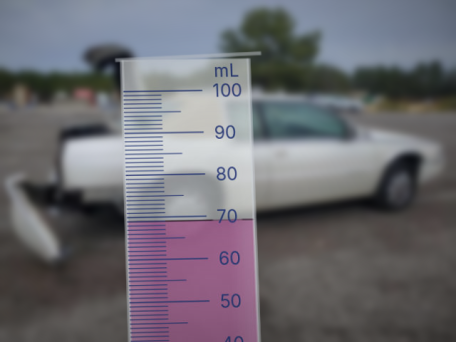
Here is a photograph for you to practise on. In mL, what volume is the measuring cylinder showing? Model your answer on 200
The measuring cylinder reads 69
